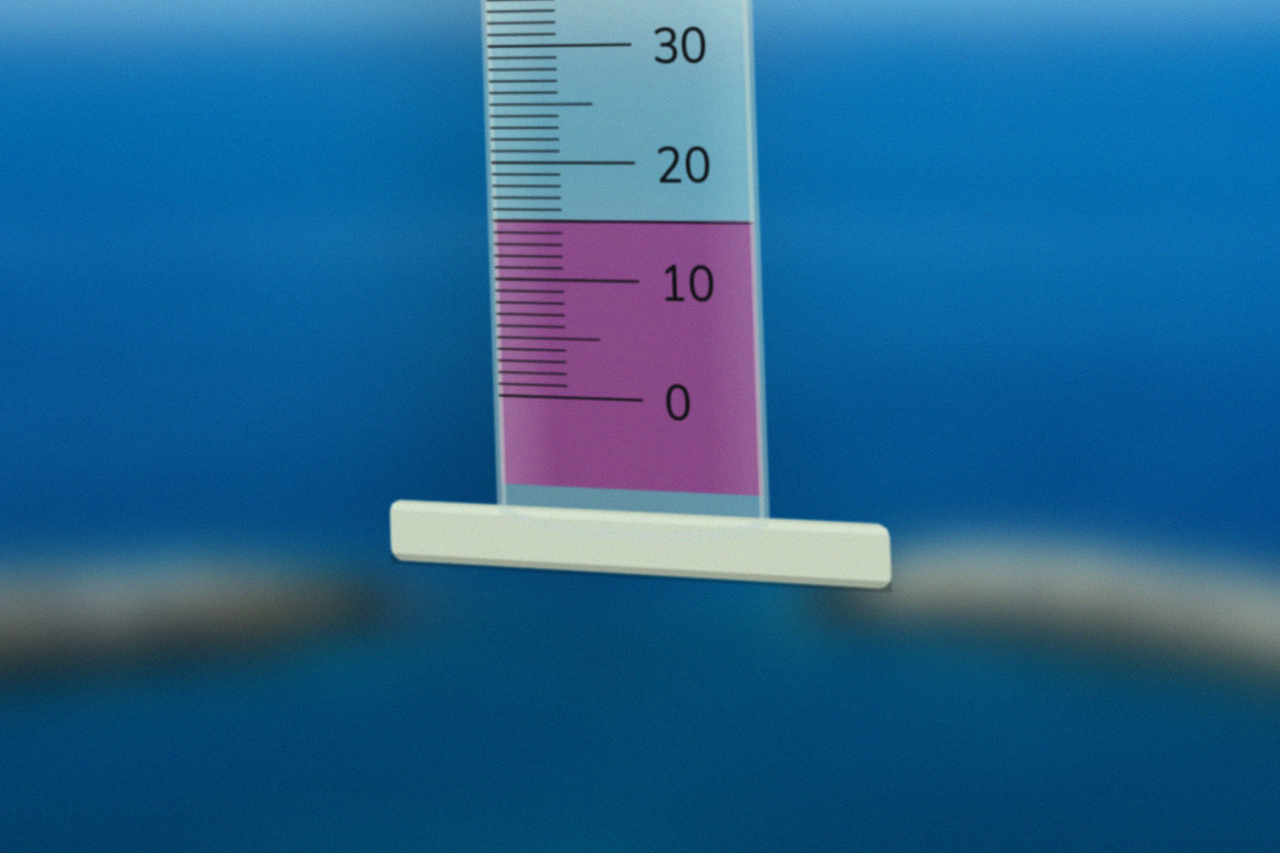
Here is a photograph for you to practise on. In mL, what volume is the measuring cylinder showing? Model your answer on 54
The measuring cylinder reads 15
